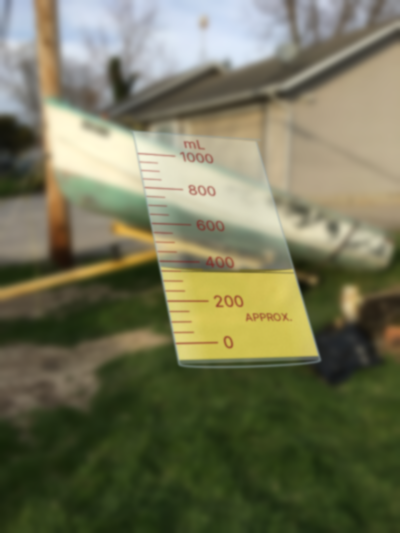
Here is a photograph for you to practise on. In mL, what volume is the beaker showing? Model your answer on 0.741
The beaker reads 350
